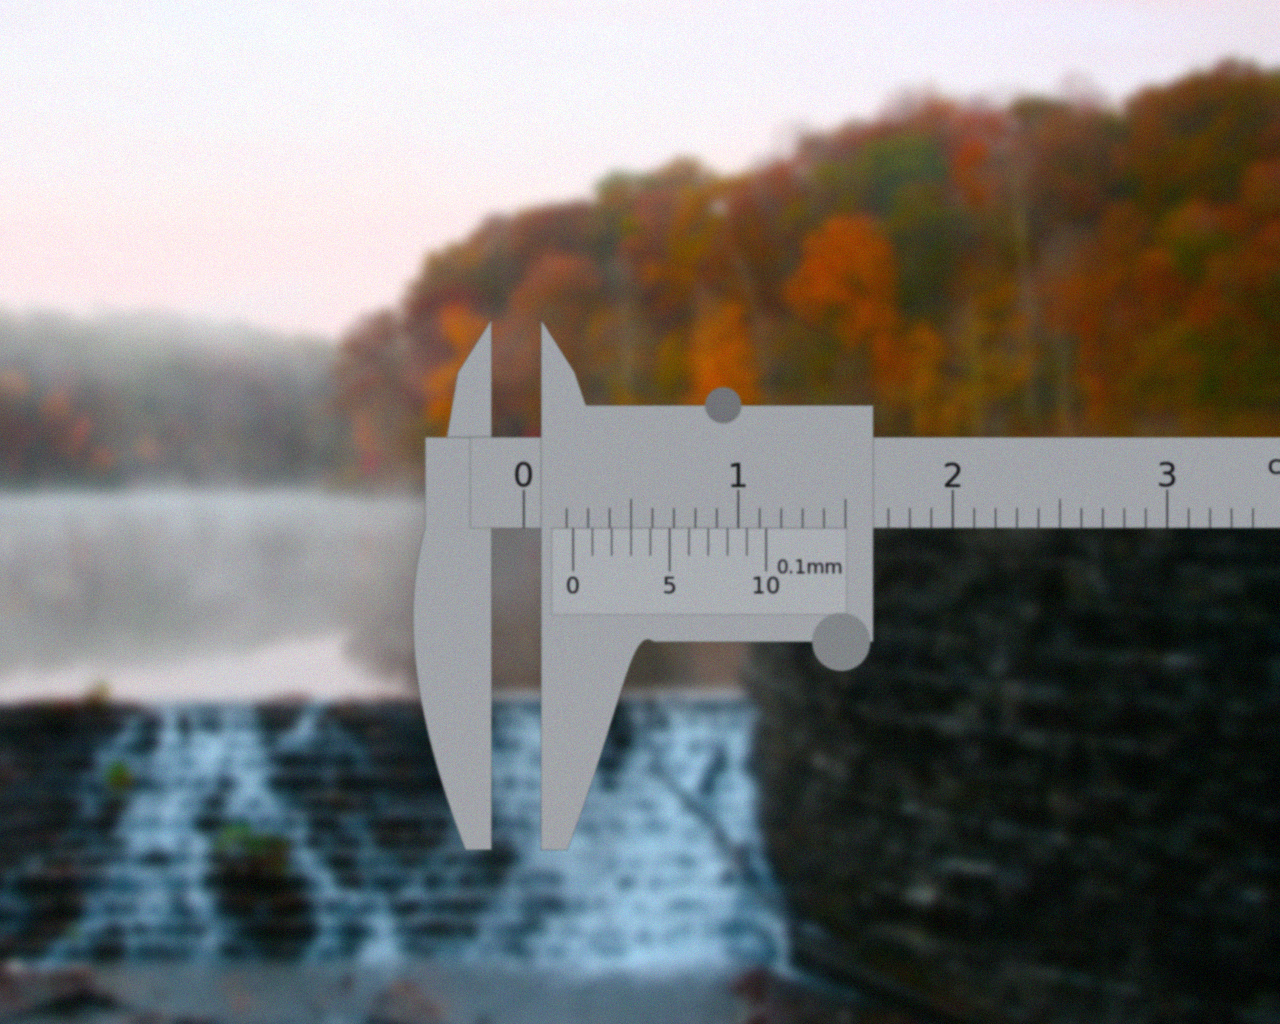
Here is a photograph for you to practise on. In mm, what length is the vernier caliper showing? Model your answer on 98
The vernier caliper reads 2.3
